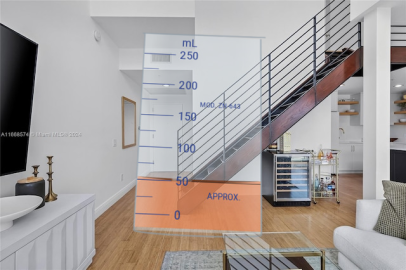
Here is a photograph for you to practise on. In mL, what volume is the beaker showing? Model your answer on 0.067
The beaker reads 50
